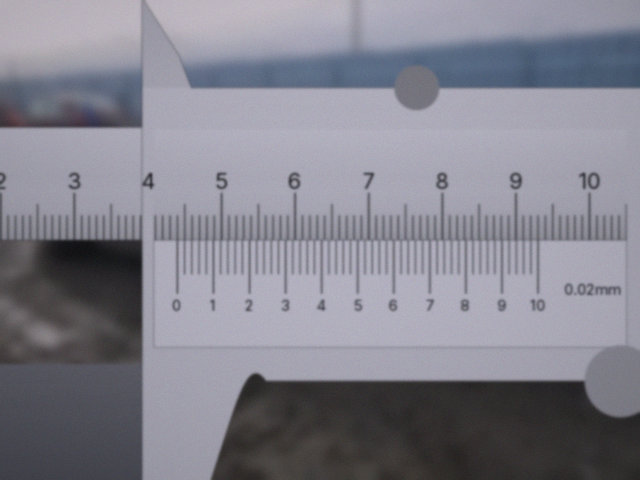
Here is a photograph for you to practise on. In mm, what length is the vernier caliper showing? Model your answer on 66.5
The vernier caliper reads 44.0
